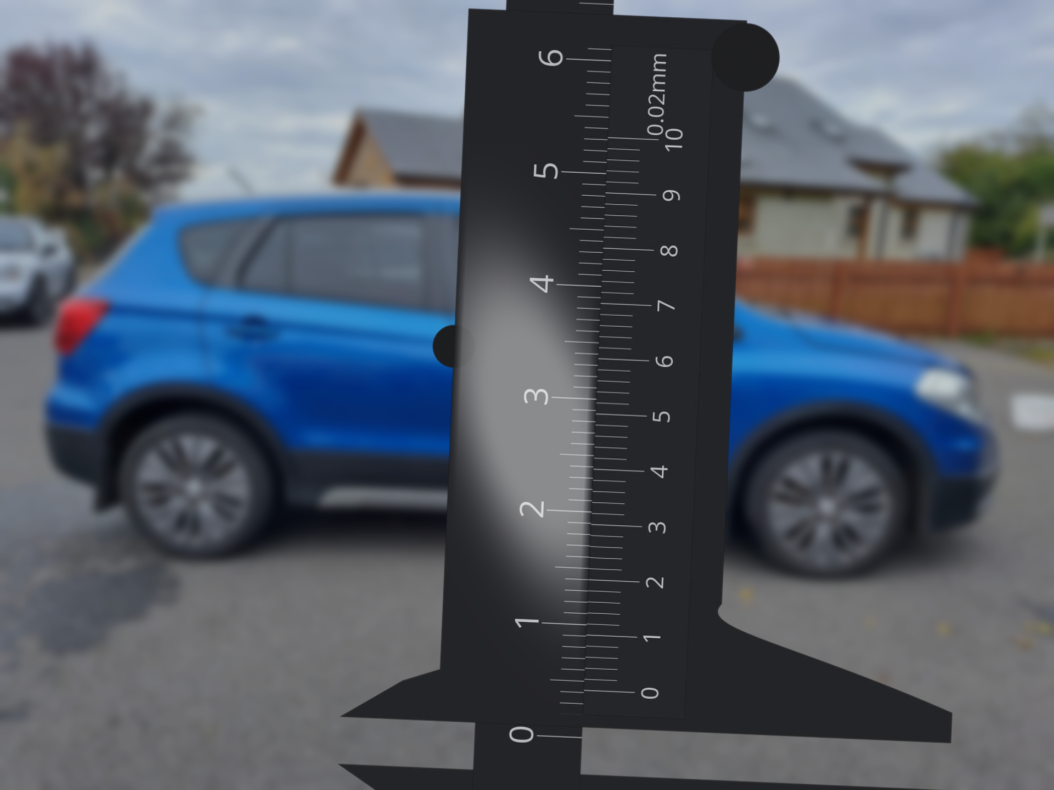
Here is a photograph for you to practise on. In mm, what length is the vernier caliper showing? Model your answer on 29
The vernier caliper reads 4.2
